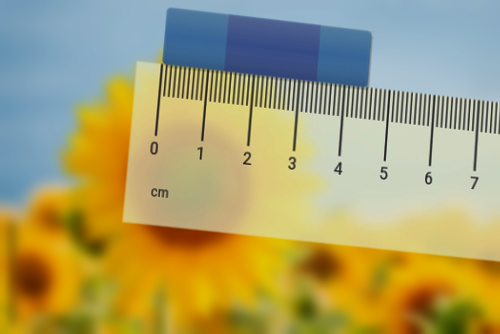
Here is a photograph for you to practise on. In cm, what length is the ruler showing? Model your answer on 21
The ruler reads 4.5
